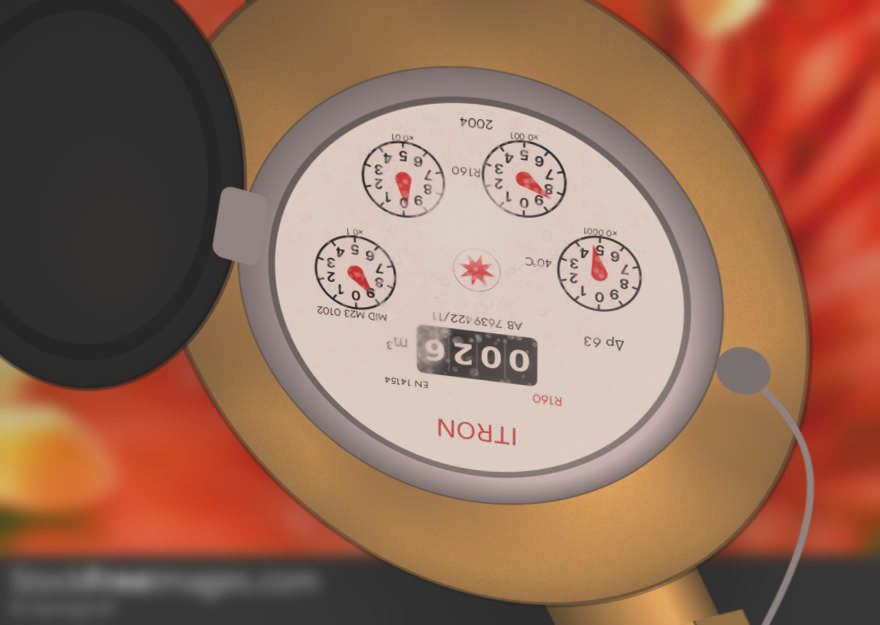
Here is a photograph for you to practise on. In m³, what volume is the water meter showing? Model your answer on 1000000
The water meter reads 26.8984
